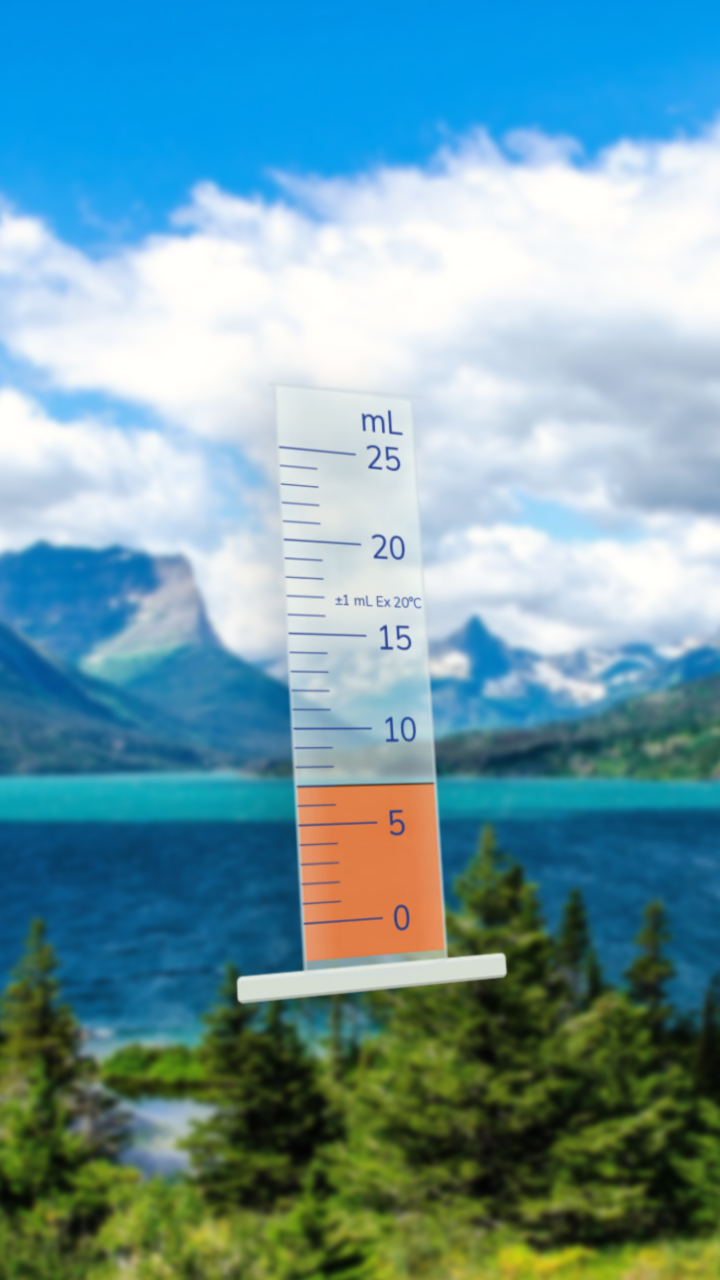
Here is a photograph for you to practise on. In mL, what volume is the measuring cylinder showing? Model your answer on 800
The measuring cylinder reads 7
